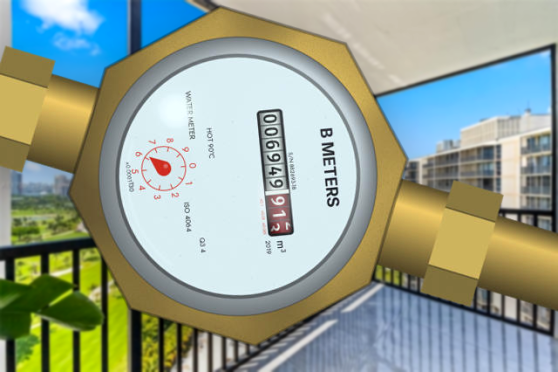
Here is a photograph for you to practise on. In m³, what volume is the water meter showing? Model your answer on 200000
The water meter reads 6949.9126
